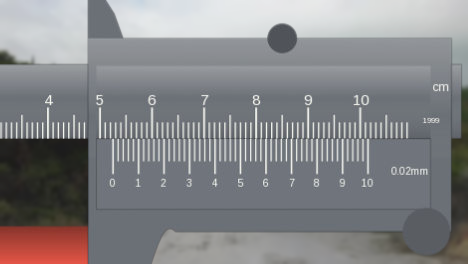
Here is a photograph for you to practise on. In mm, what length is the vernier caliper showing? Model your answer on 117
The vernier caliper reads 52.5
